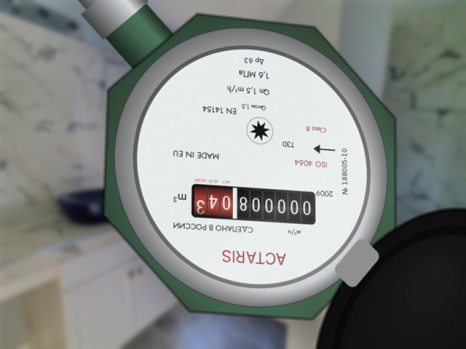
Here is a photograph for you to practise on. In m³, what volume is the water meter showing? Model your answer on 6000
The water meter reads 8.043
